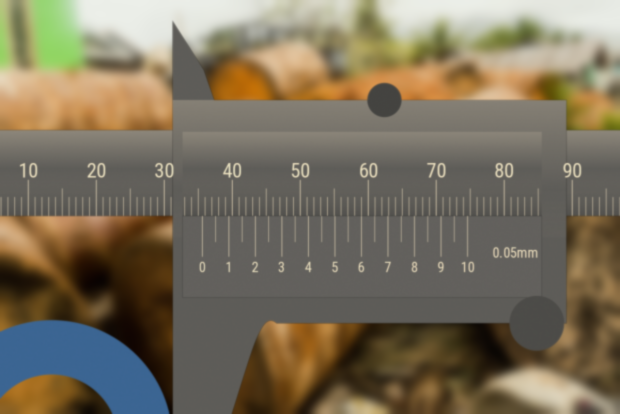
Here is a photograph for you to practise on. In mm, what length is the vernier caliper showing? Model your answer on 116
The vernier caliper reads 35.6
